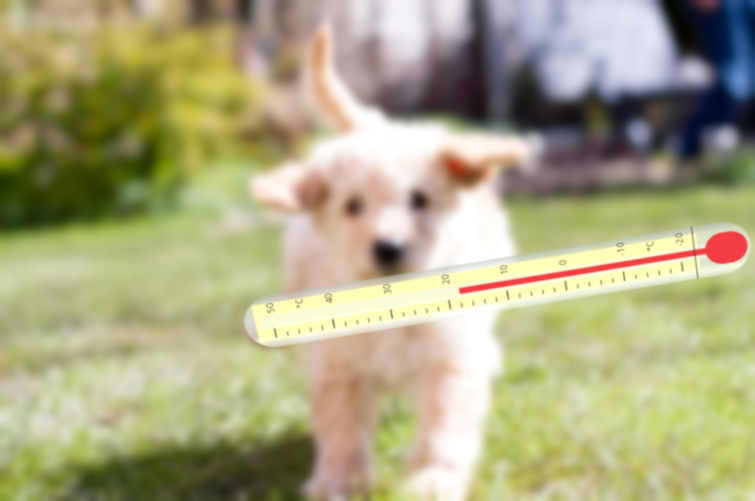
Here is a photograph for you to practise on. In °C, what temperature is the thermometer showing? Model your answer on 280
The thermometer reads 18
